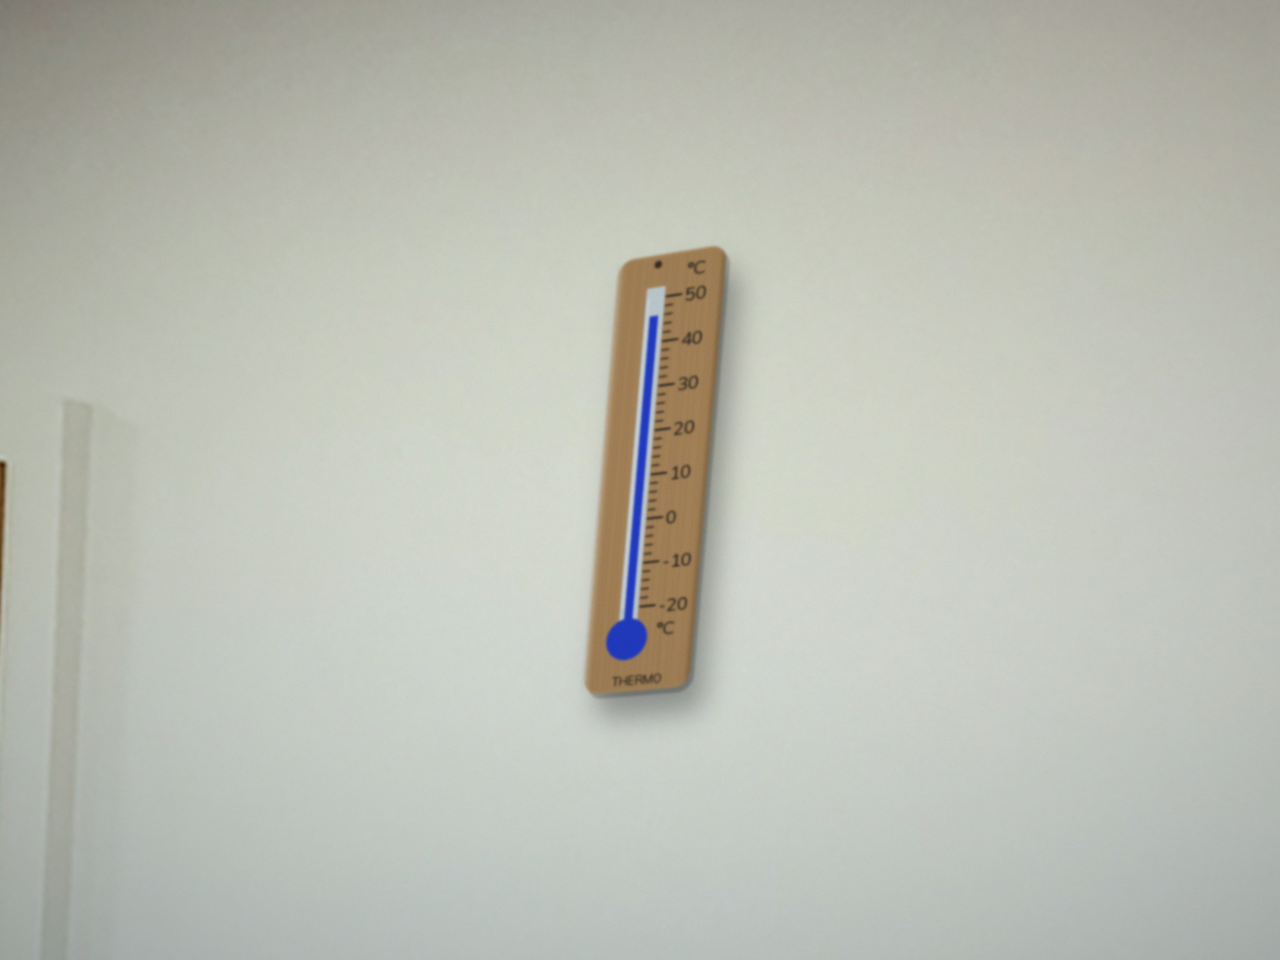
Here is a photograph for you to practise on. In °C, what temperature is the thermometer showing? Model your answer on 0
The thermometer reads 46
